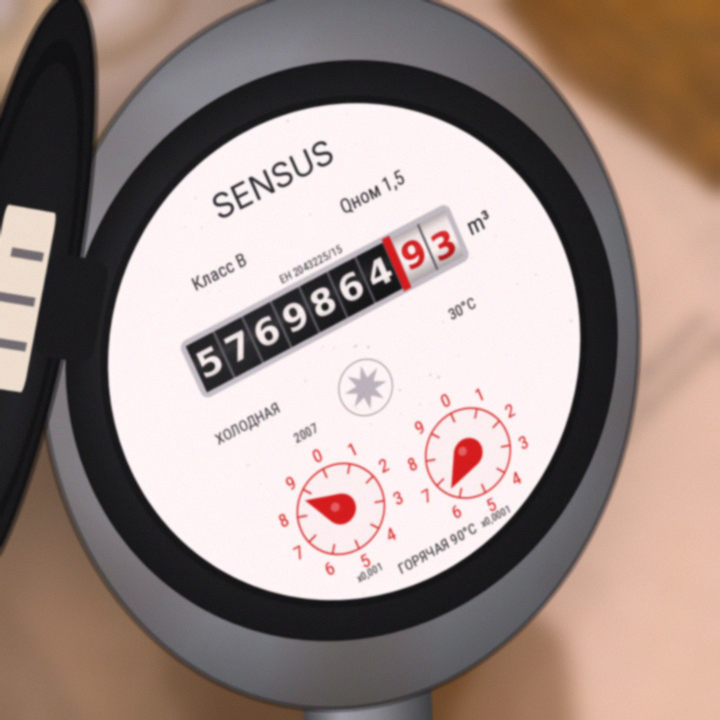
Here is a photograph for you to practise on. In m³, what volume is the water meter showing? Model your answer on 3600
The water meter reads 5769864.9286
